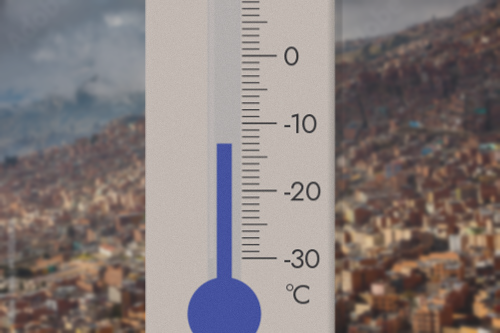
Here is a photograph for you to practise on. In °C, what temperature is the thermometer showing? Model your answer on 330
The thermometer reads -13
